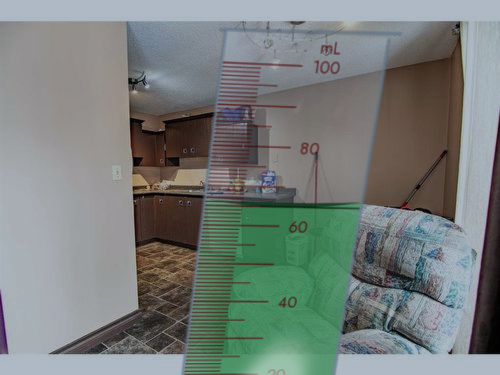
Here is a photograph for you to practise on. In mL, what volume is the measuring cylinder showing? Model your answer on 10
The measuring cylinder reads 65
